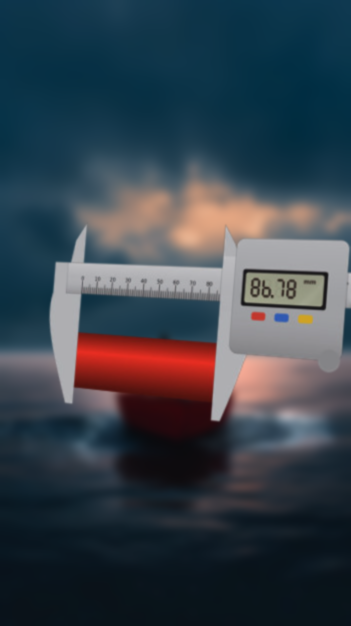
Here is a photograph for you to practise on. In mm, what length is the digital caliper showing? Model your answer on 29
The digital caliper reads 86.78
